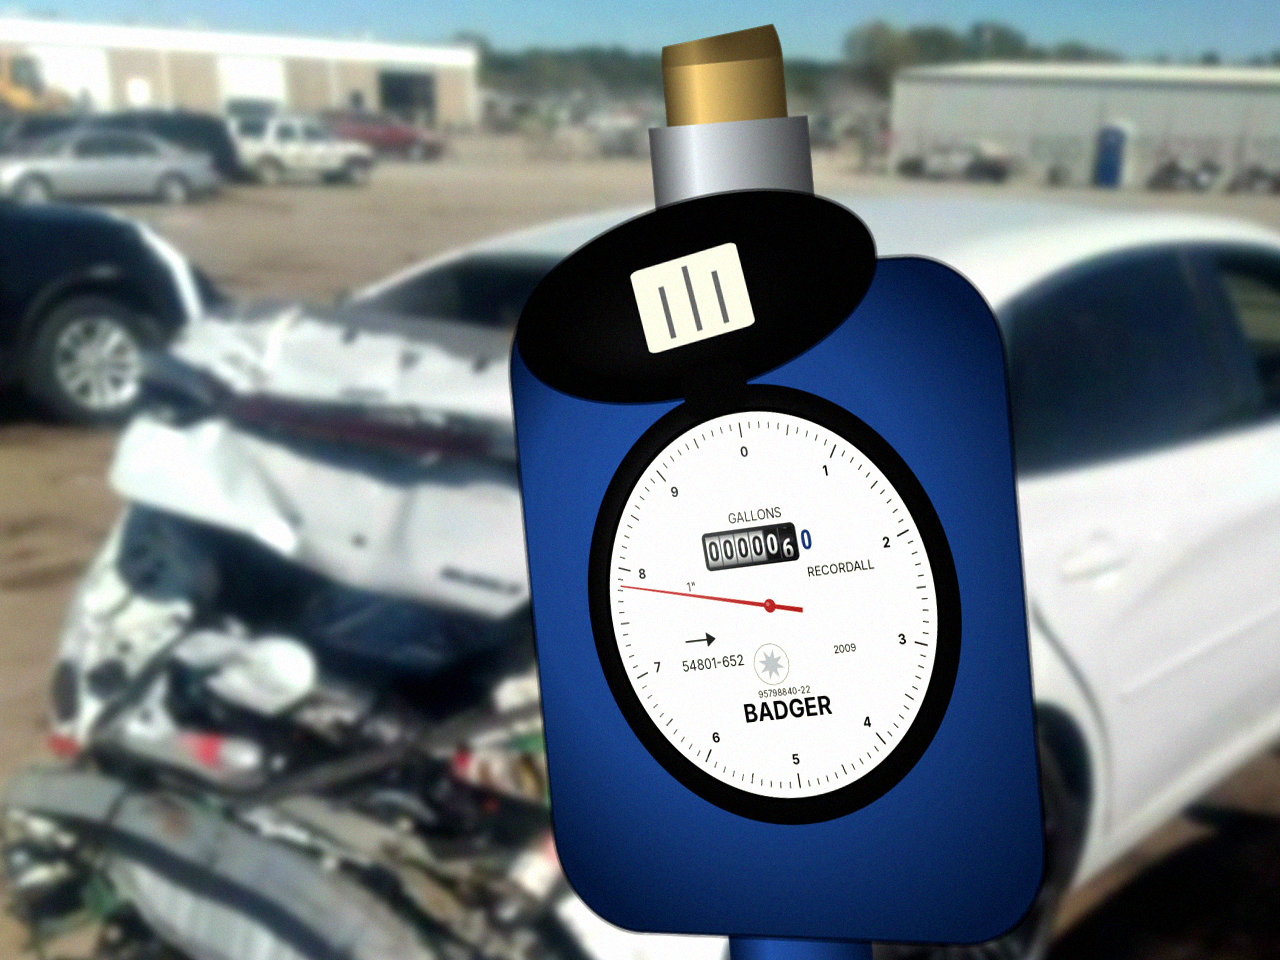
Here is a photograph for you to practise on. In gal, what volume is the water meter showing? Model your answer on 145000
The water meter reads 57.8
